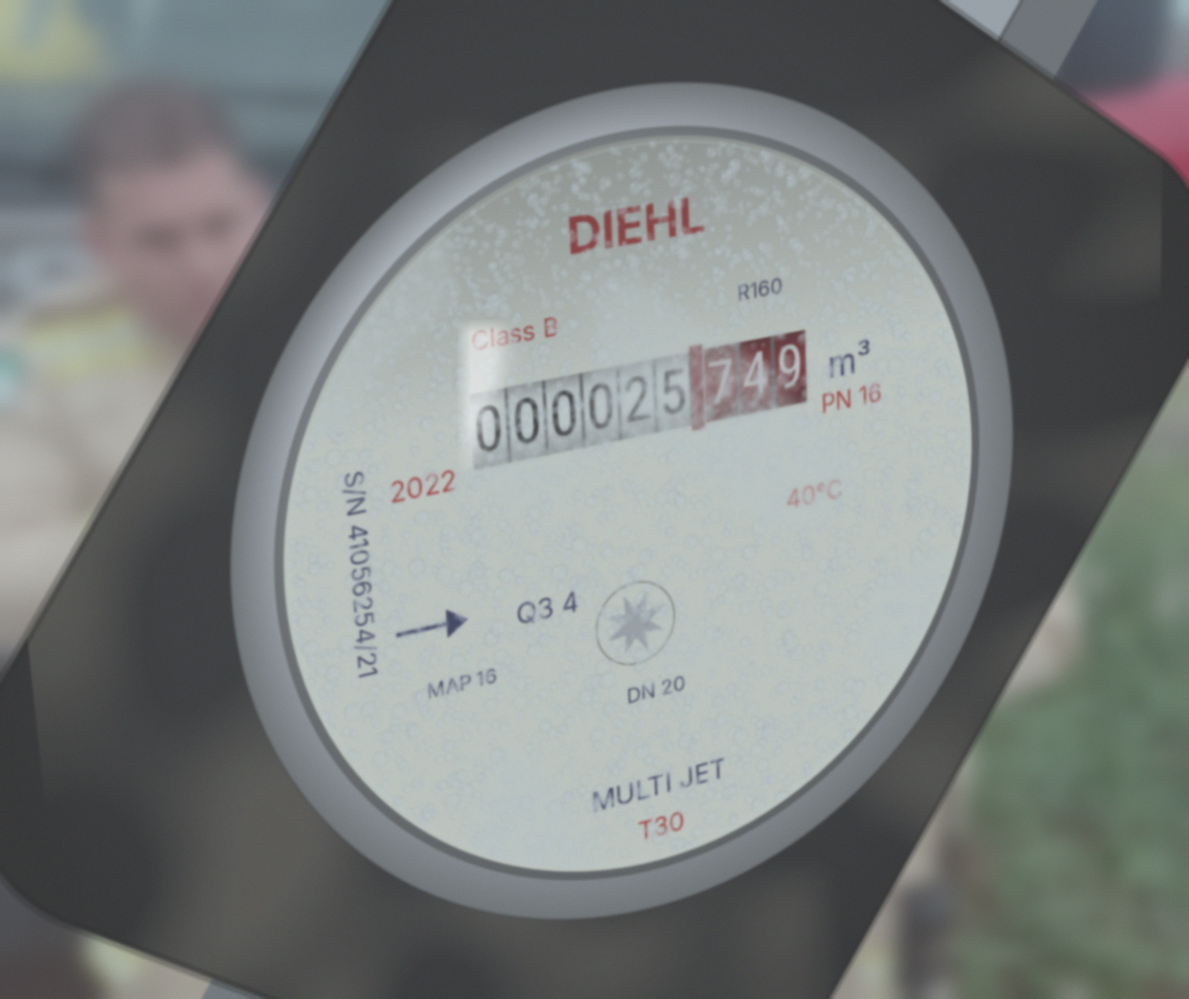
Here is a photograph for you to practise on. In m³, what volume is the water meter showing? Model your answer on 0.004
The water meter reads 25.749
